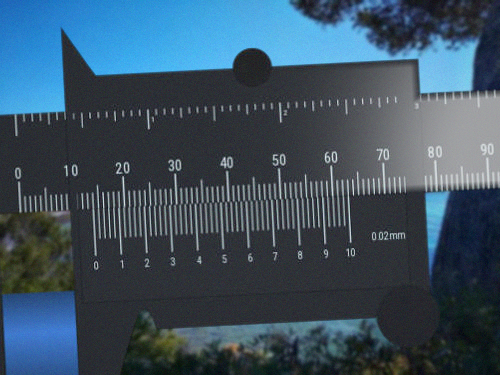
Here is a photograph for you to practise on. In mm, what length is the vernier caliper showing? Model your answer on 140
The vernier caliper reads 14.0
